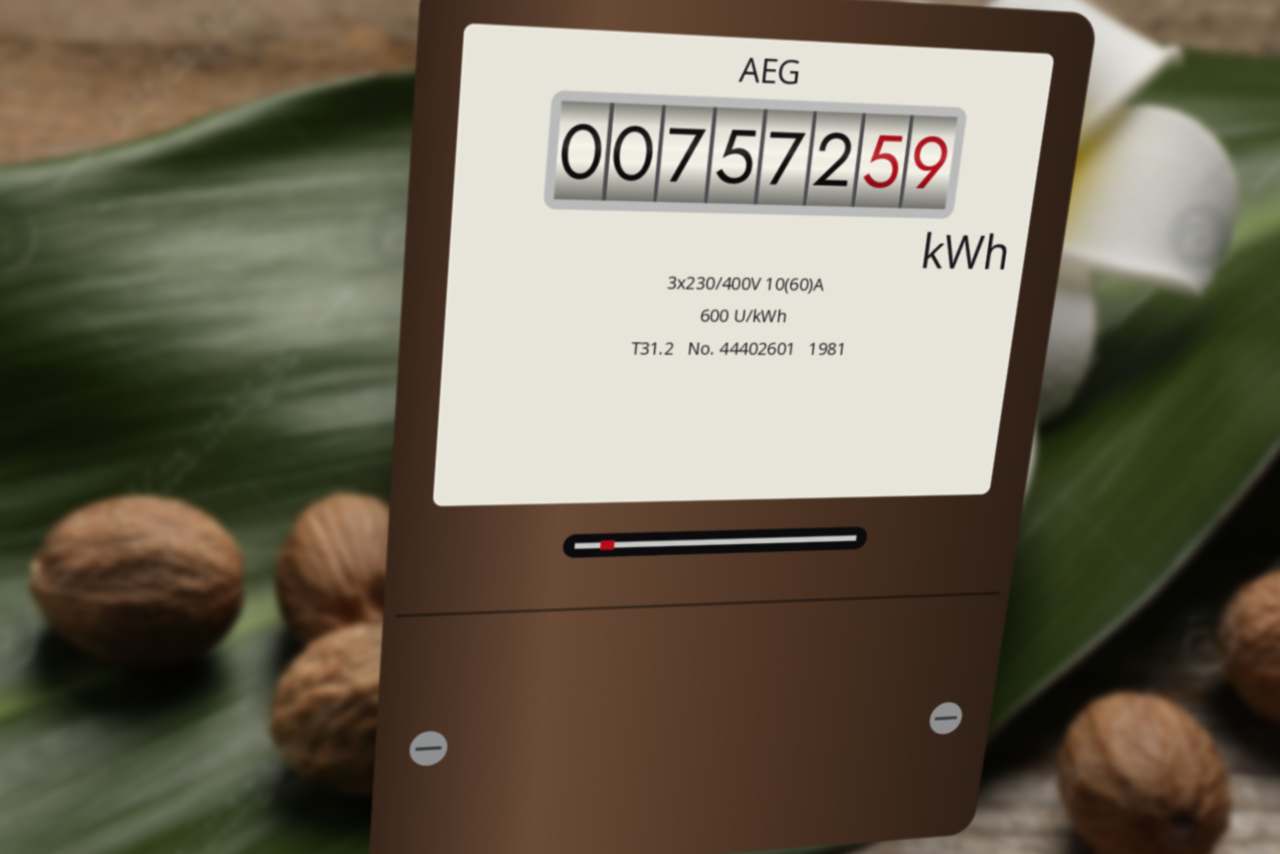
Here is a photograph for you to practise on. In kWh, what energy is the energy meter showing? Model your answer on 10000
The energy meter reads 7572.59
